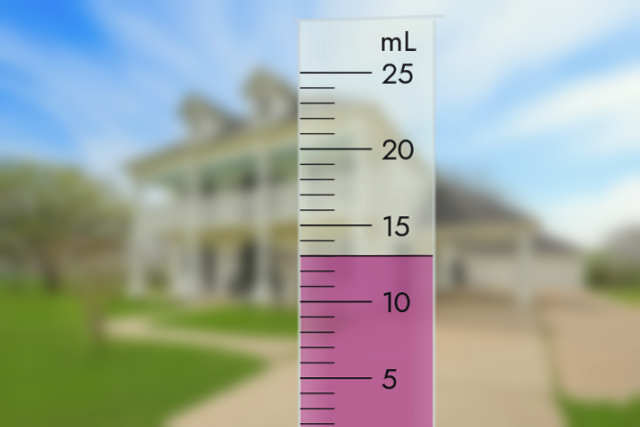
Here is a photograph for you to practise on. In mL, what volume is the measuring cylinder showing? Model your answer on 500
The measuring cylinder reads 13
